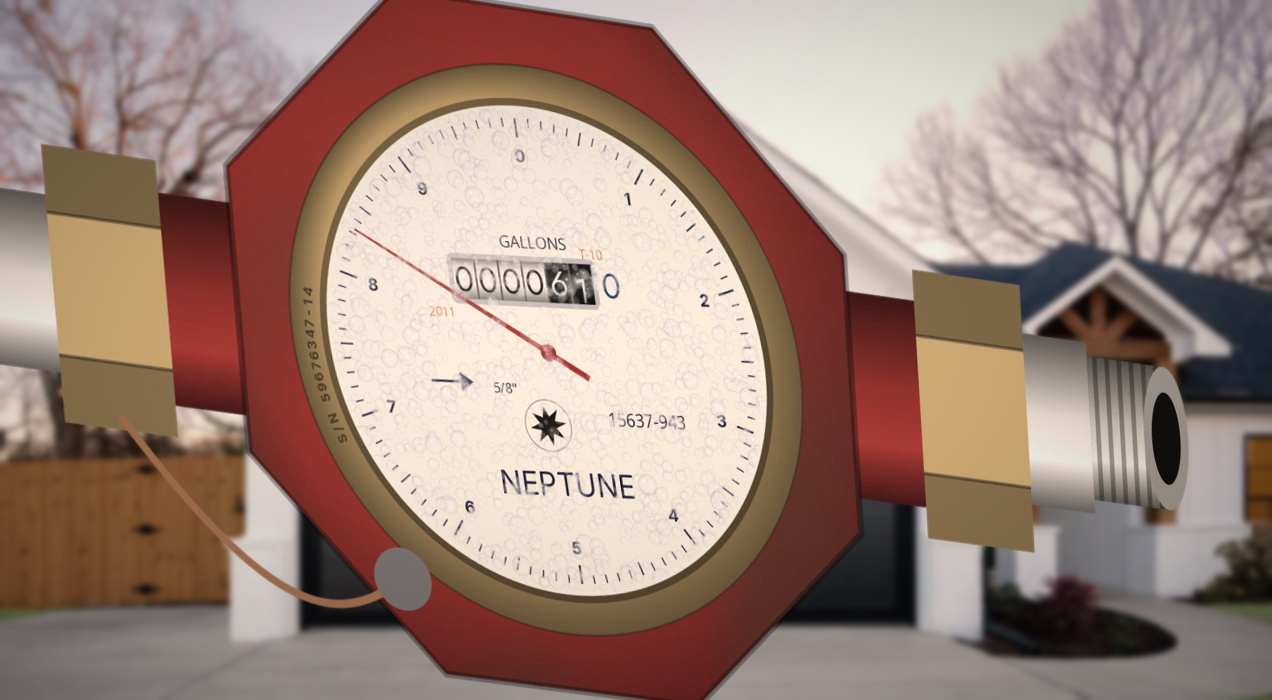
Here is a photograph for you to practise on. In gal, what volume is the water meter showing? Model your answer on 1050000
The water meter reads 608.3
